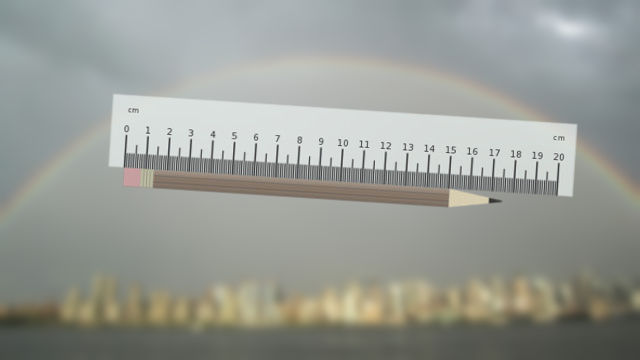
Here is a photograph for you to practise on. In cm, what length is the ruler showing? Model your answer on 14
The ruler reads 17.5
